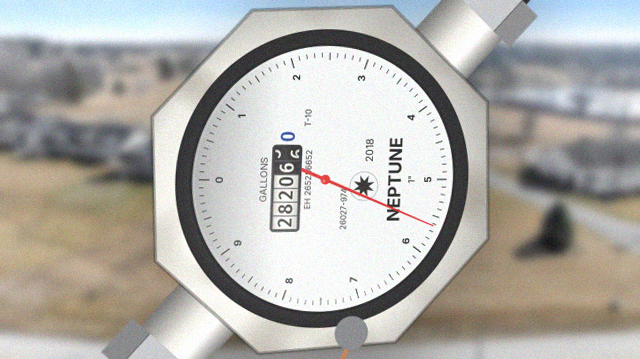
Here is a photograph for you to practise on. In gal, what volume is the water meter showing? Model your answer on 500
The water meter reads 2820655.6
